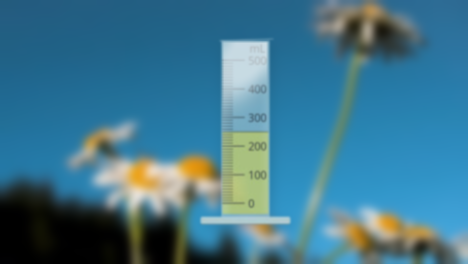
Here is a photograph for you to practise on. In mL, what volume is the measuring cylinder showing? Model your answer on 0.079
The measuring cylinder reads 250
